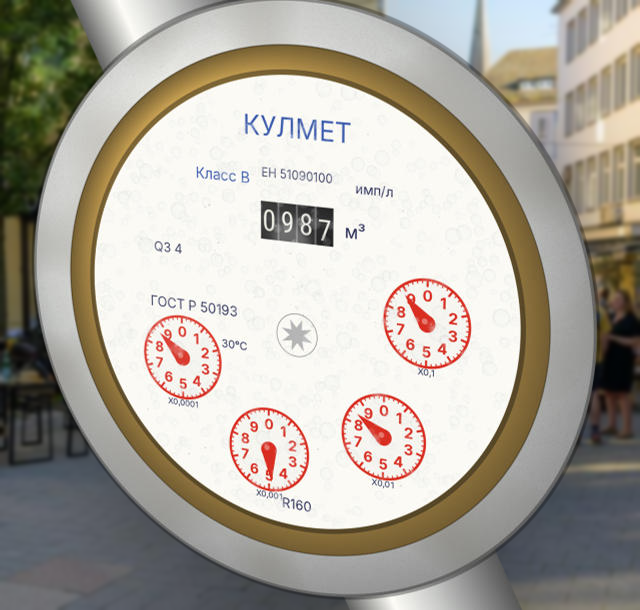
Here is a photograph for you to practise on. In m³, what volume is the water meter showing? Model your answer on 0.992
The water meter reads 986.8848
